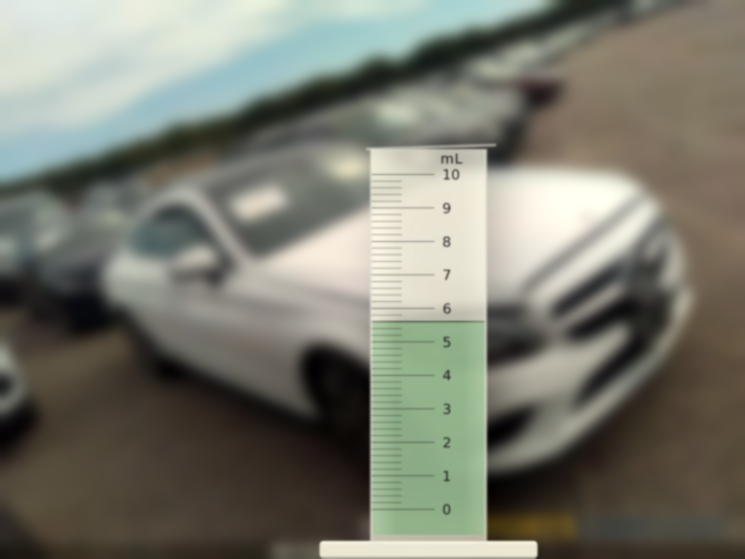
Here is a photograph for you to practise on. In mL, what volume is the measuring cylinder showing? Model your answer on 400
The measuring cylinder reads 5.6
